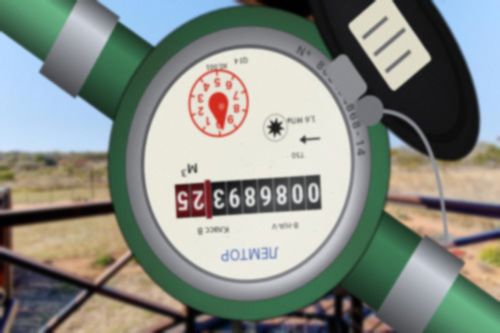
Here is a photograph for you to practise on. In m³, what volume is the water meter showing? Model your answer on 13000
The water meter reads 86893.249
